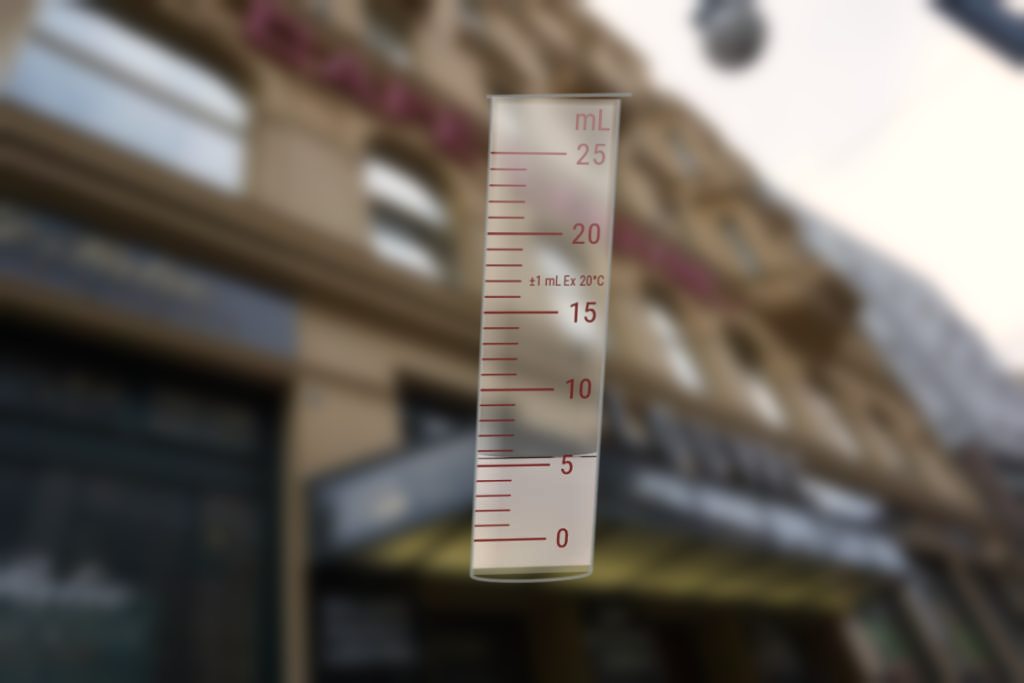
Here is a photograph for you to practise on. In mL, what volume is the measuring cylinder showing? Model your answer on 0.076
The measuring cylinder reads 5.5
